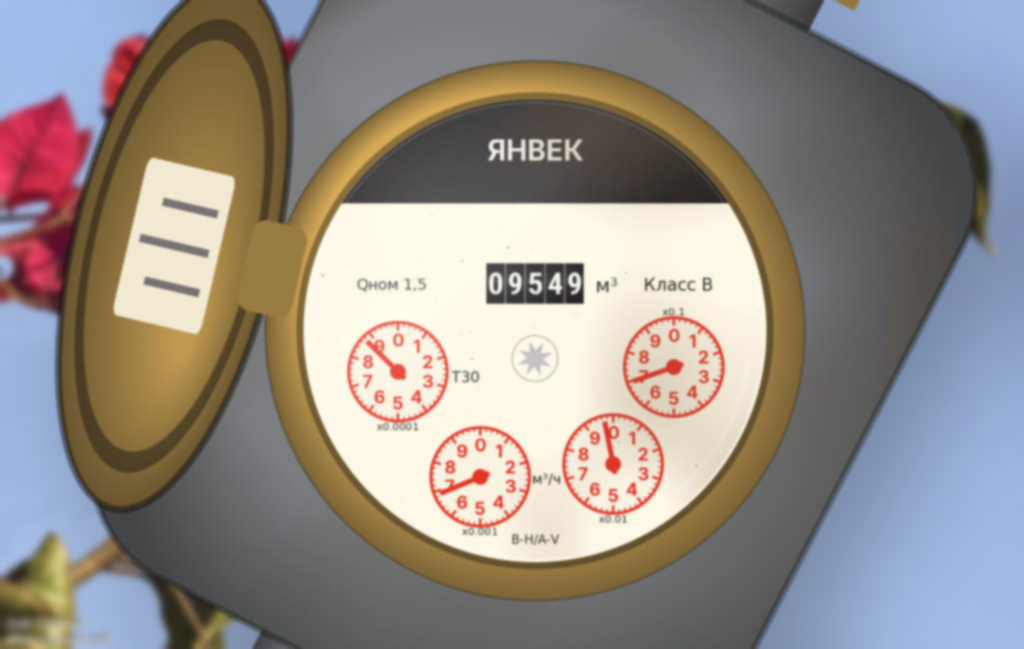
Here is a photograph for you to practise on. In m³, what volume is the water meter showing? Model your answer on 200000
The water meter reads 9549.6968
